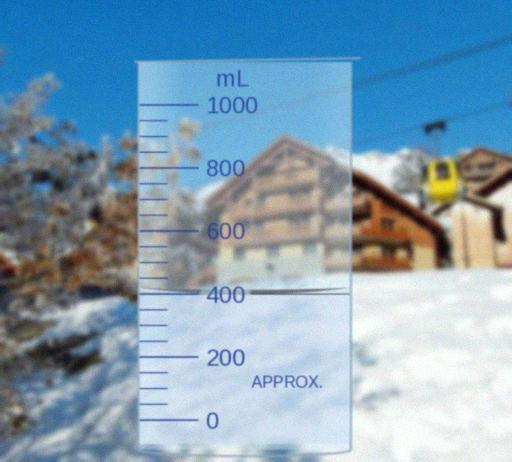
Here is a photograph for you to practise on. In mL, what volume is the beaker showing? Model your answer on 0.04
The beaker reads 400
